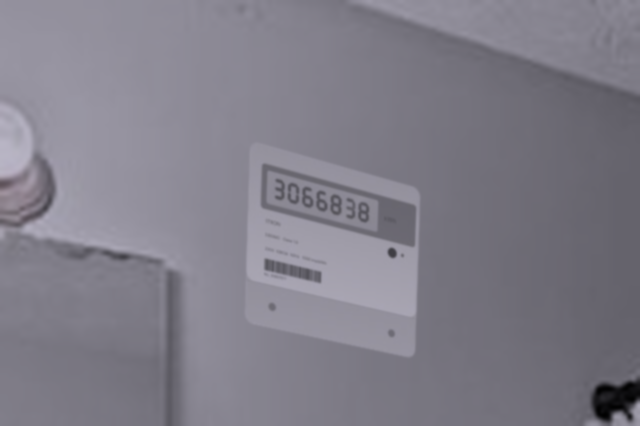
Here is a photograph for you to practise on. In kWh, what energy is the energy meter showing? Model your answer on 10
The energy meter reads 3066838
